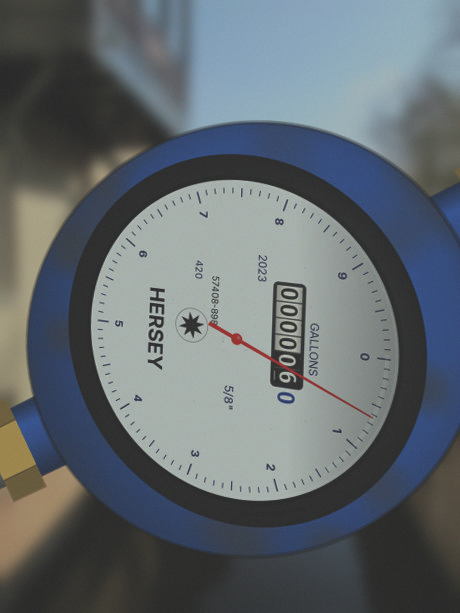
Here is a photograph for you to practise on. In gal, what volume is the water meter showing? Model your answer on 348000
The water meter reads 60.6
